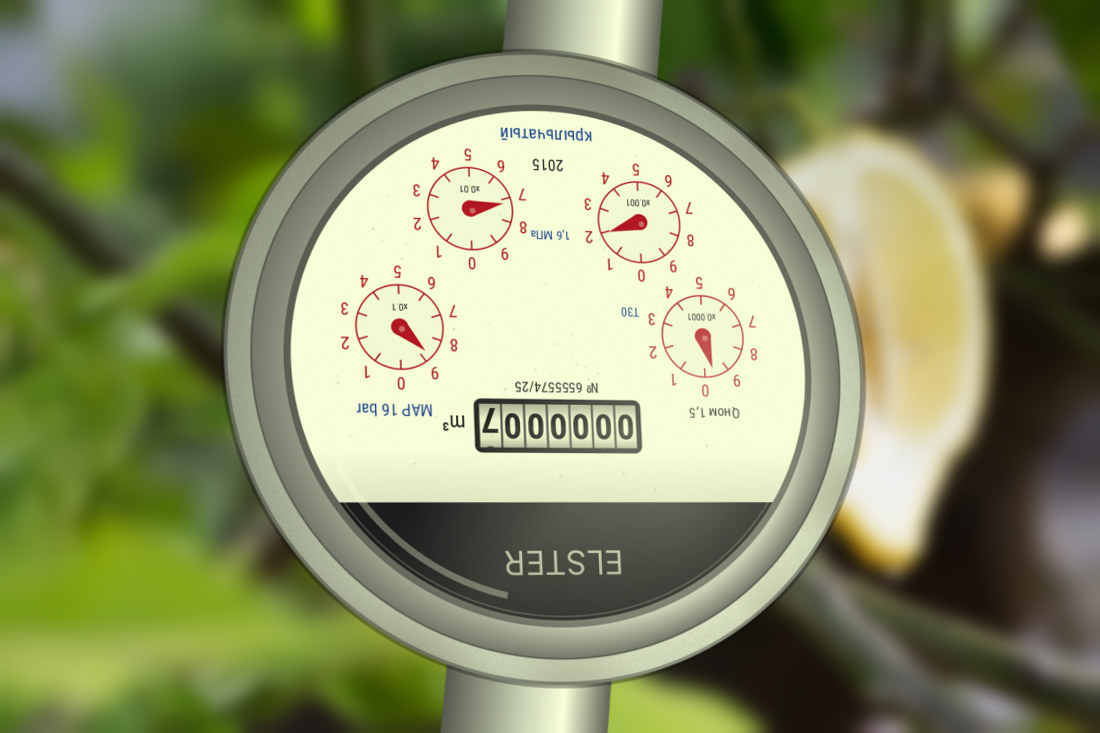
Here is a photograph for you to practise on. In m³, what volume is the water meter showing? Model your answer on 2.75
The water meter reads 6.8719
